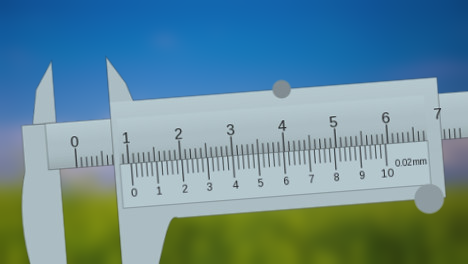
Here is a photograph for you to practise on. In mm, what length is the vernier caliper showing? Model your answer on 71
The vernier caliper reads 10.5
